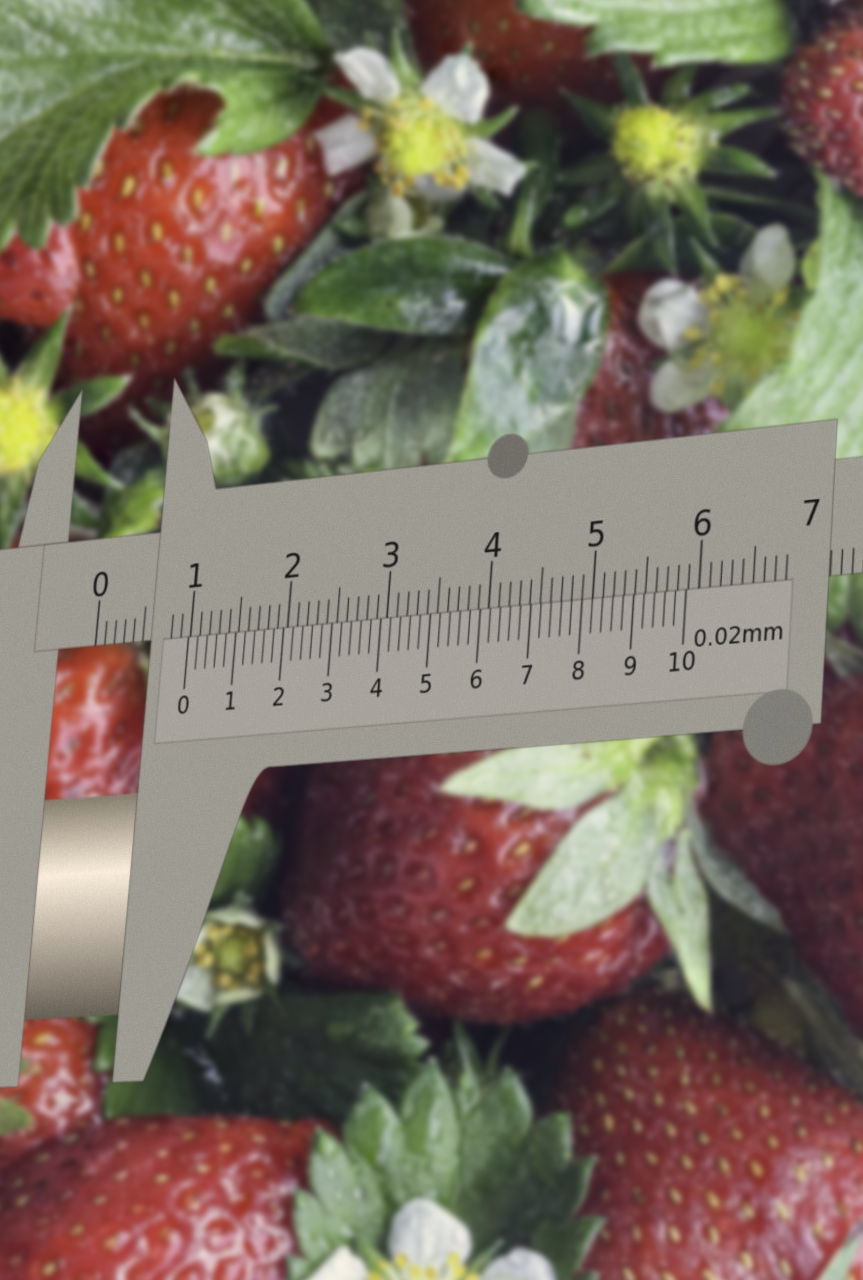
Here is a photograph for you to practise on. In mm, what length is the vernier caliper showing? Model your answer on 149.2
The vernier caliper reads 9.8
